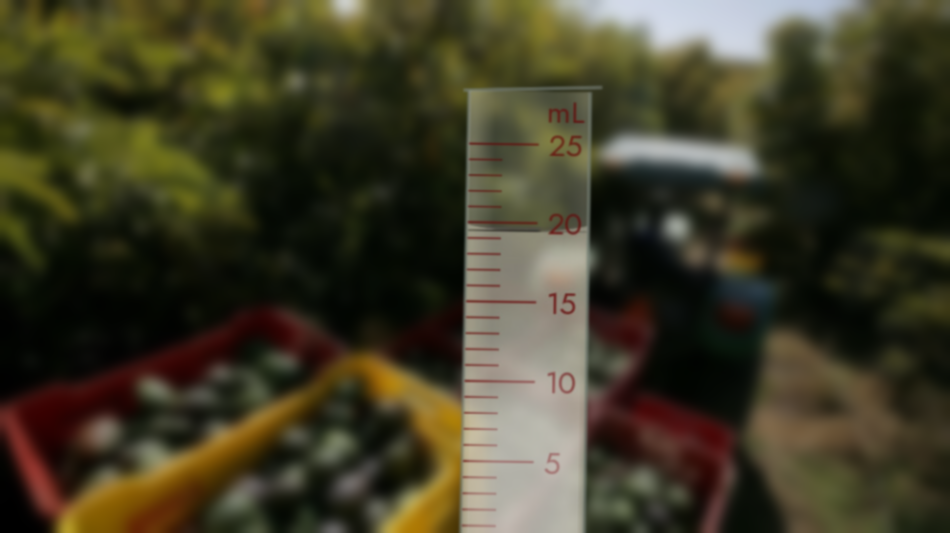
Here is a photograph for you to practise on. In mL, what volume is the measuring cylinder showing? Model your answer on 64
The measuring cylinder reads 19.5
